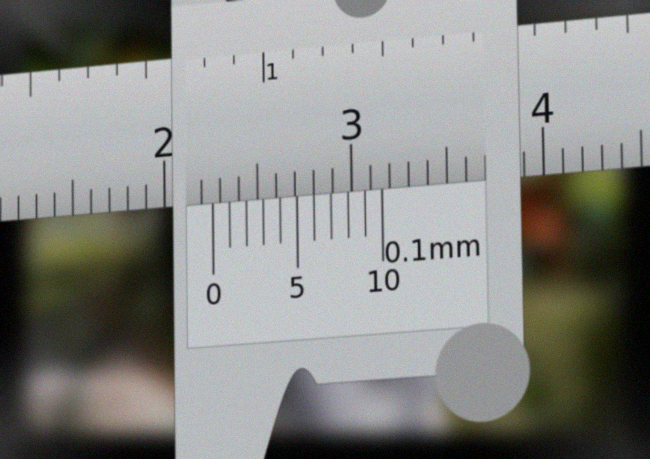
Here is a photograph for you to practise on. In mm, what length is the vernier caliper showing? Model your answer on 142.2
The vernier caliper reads 22.6
